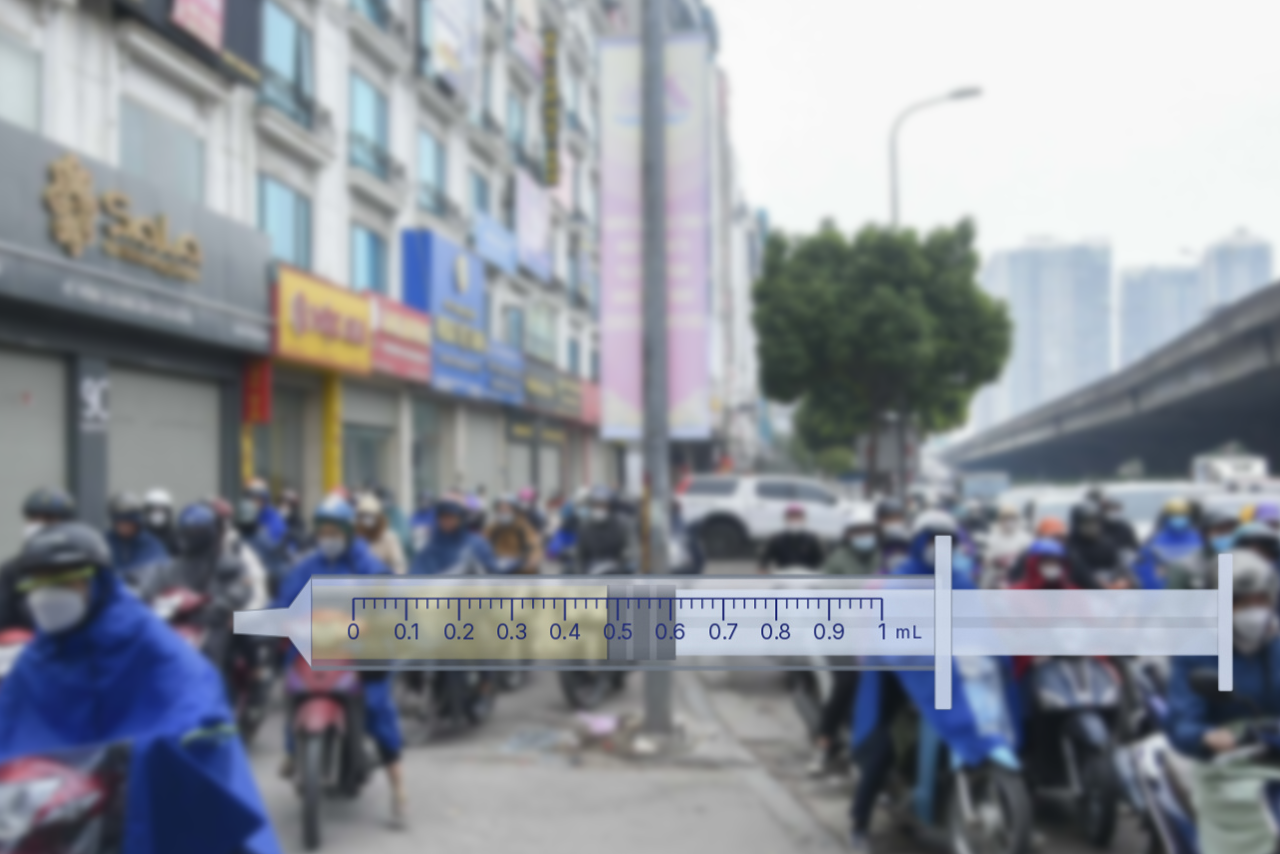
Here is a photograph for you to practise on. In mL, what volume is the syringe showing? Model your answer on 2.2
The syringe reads 0.48
